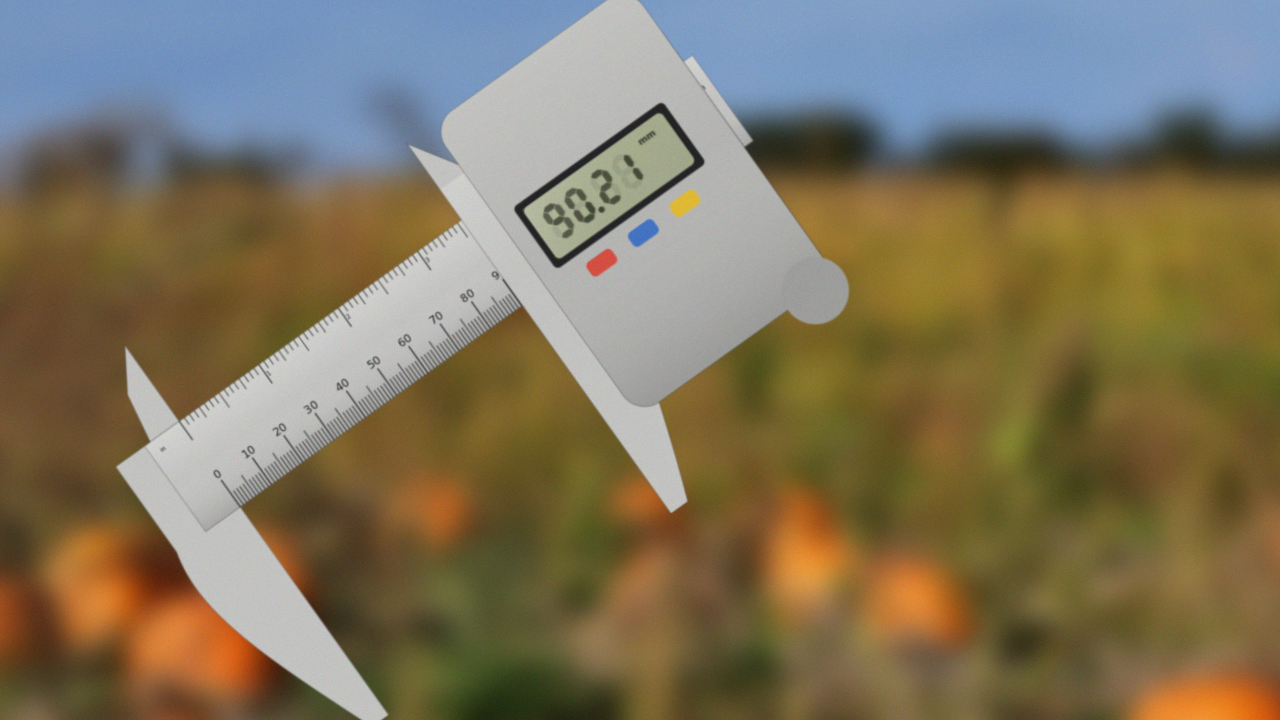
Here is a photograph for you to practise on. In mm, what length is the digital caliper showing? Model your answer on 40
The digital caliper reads 90.21
